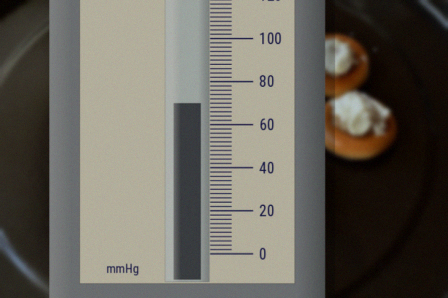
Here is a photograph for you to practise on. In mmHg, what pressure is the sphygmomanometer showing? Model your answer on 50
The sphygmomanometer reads 70
